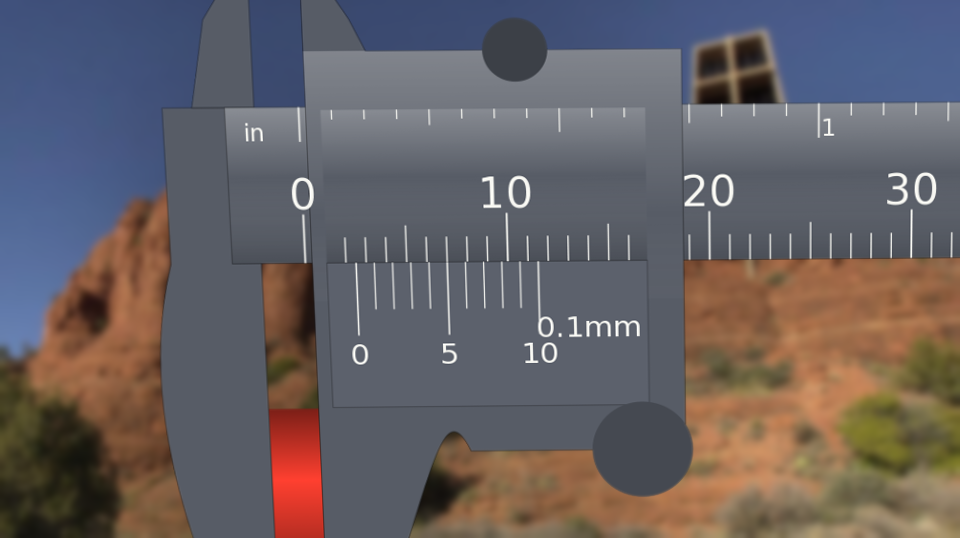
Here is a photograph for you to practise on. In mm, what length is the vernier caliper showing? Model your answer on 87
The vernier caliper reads 2.5
